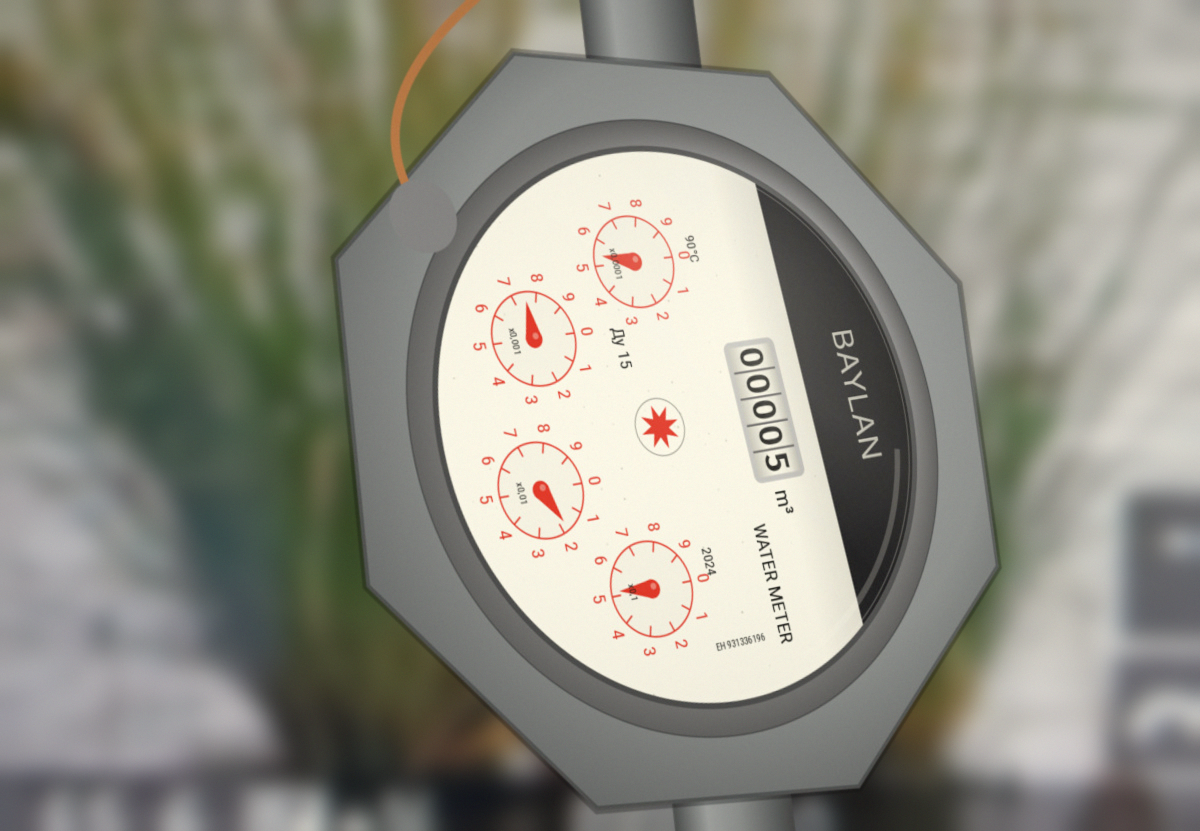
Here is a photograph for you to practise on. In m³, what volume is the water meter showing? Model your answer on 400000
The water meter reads 5.5175
